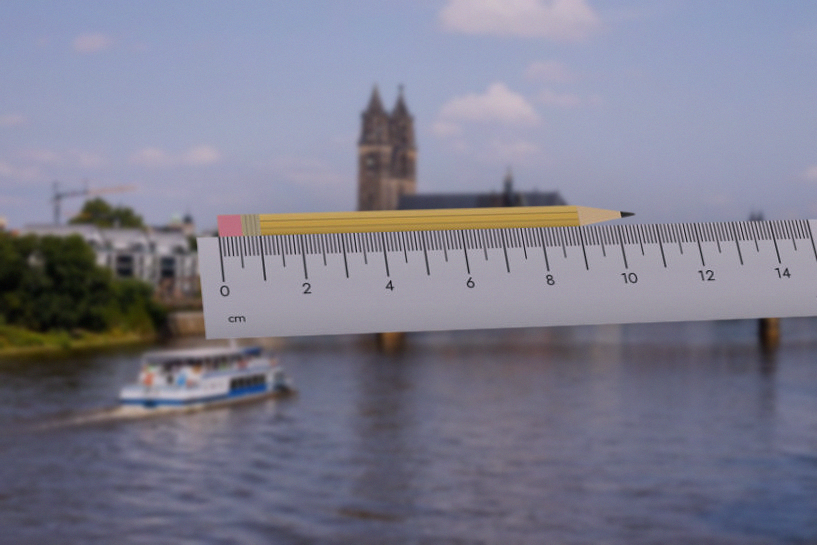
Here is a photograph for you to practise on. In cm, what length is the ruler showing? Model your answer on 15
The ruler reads 10.5
